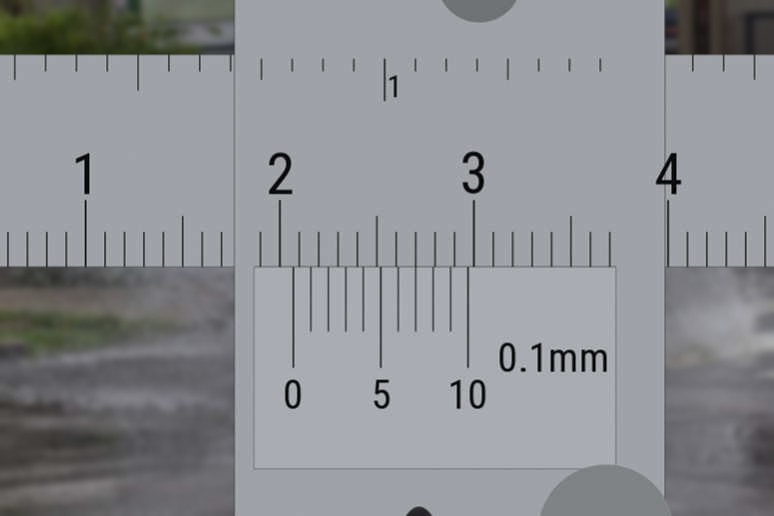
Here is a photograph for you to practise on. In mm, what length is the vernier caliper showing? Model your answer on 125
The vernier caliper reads 20.7
